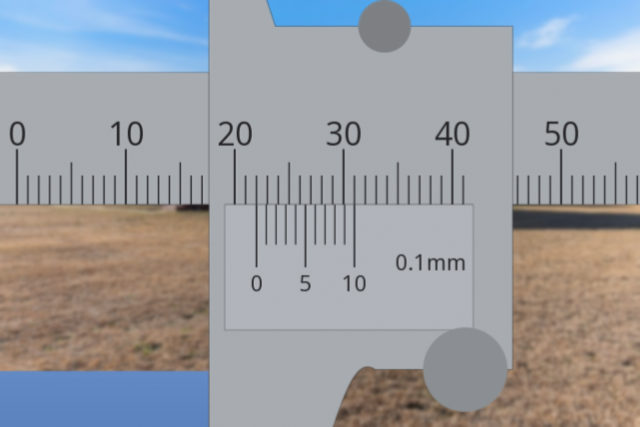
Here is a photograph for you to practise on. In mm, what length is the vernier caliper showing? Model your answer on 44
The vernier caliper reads 22.0
